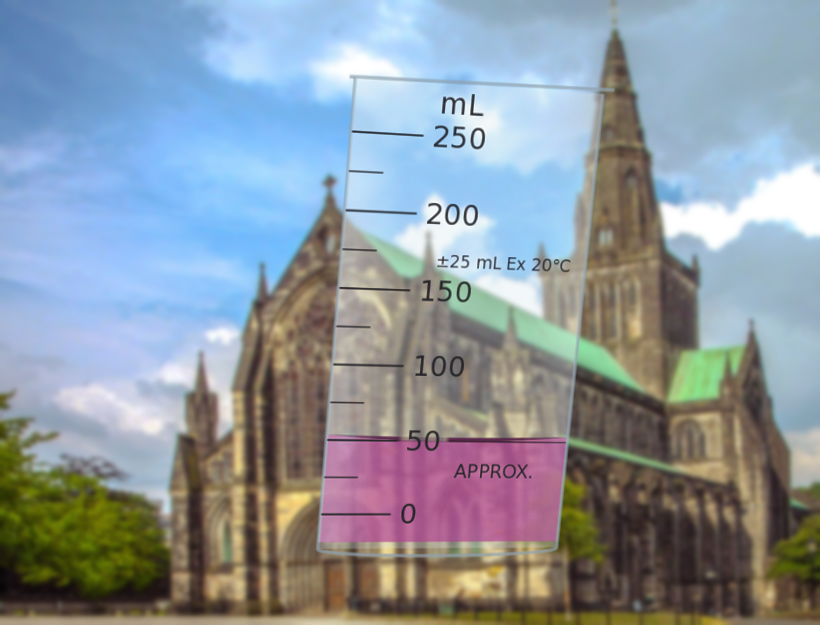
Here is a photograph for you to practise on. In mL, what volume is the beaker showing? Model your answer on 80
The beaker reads 50
